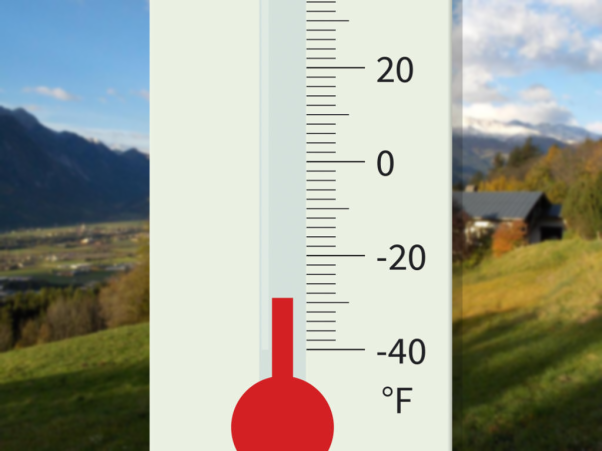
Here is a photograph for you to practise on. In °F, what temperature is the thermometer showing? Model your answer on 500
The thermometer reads -29
